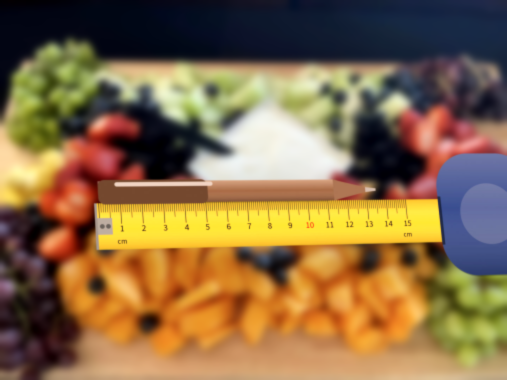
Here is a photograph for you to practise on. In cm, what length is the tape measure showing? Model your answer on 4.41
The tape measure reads 13.5
